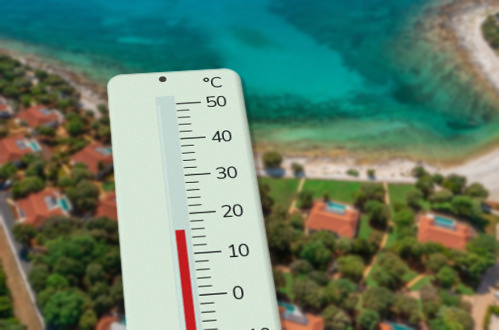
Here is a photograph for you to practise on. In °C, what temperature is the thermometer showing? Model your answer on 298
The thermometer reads 16
